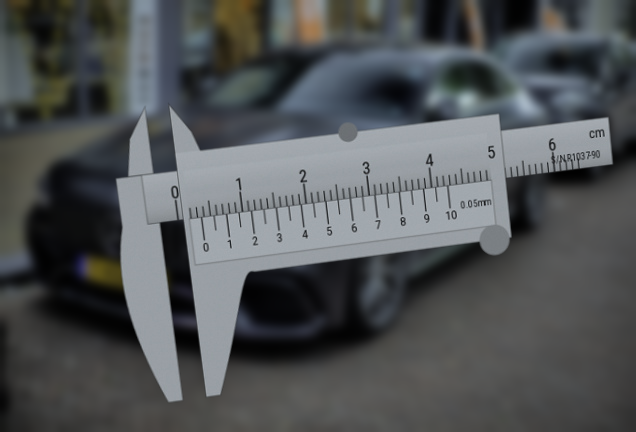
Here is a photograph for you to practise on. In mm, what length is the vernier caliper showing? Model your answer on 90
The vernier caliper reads 3.6
